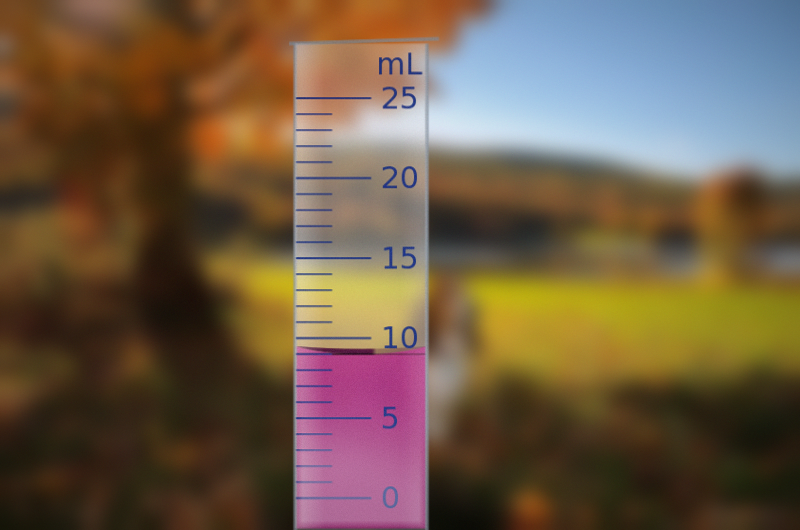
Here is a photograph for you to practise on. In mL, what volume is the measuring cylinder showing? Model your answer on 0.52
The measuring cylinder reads 9
